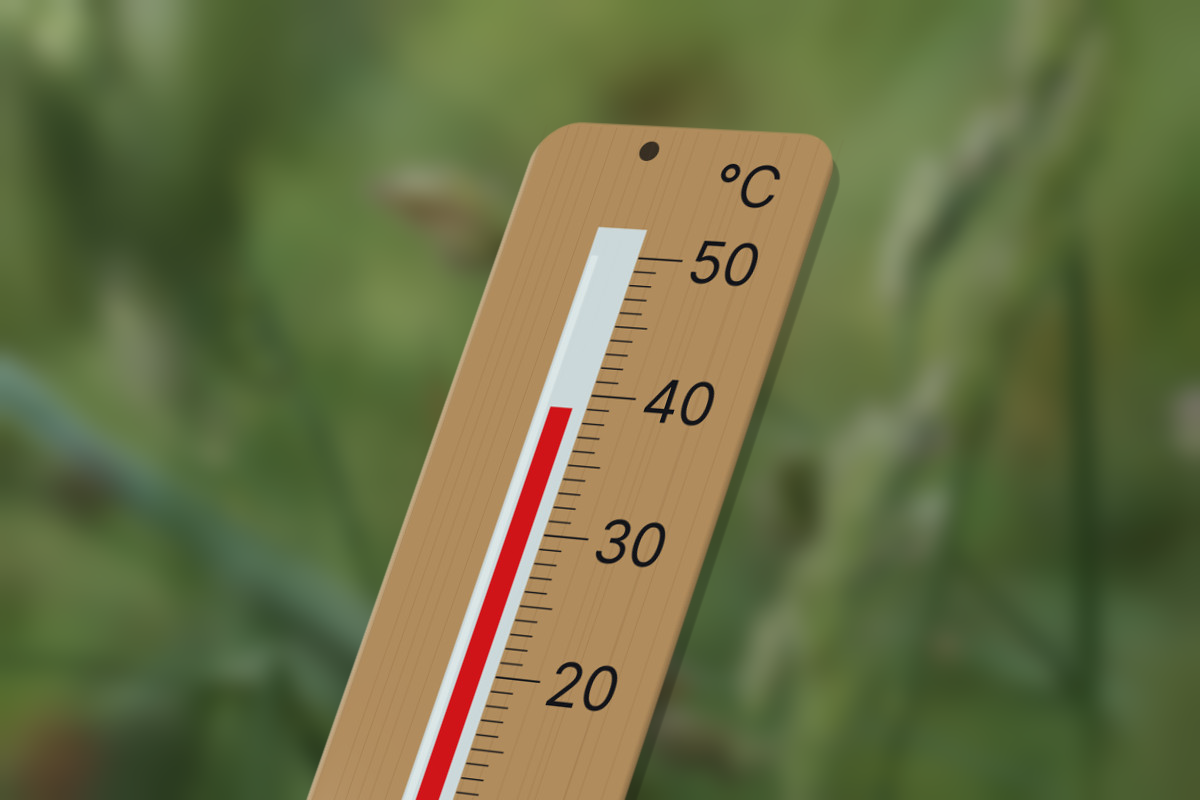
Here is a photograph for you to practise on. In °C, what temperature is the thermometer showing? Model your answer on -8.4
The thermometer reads 39
